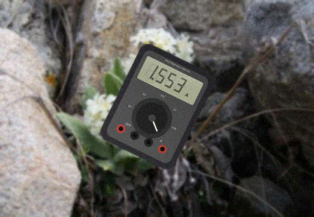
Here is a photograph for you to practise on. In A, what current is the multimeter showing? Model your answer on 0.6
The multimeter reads 1.553
